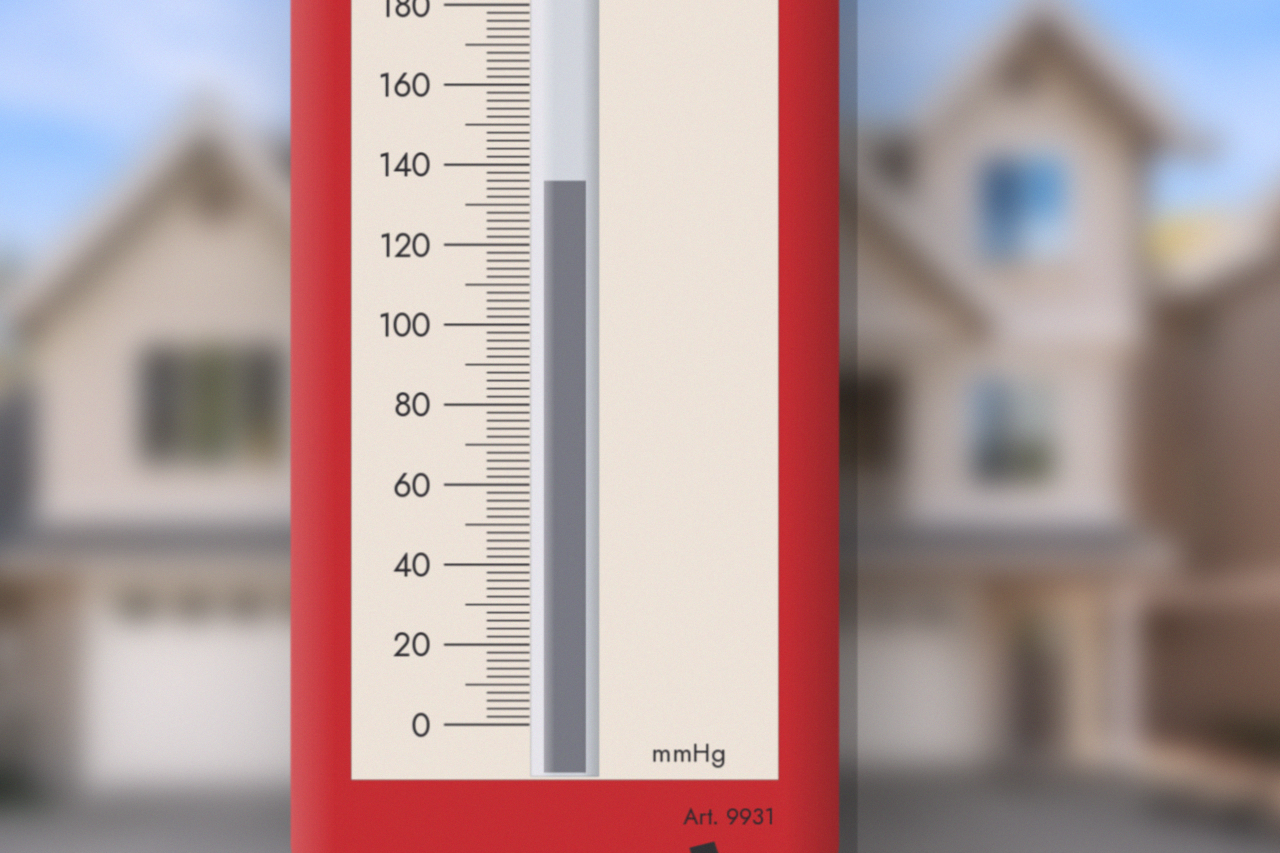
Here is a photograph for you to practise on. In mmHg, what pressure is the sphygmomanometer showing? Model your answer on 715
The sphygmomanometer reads 136
